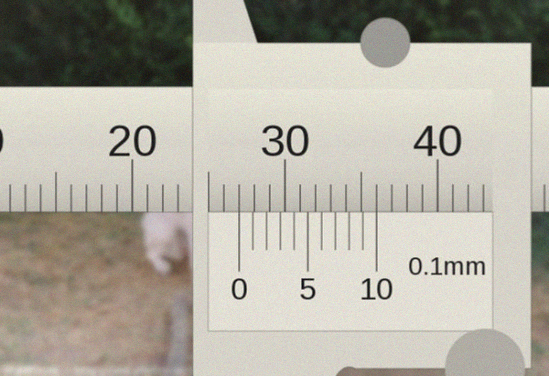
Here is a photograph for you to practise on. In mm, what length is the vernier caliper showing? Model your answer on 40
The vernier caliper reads 27.0
